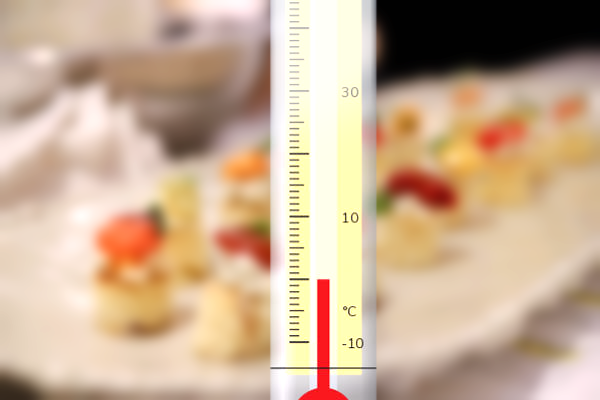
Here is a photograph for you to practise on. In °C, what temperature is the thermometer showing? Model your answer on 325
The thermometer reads 0
